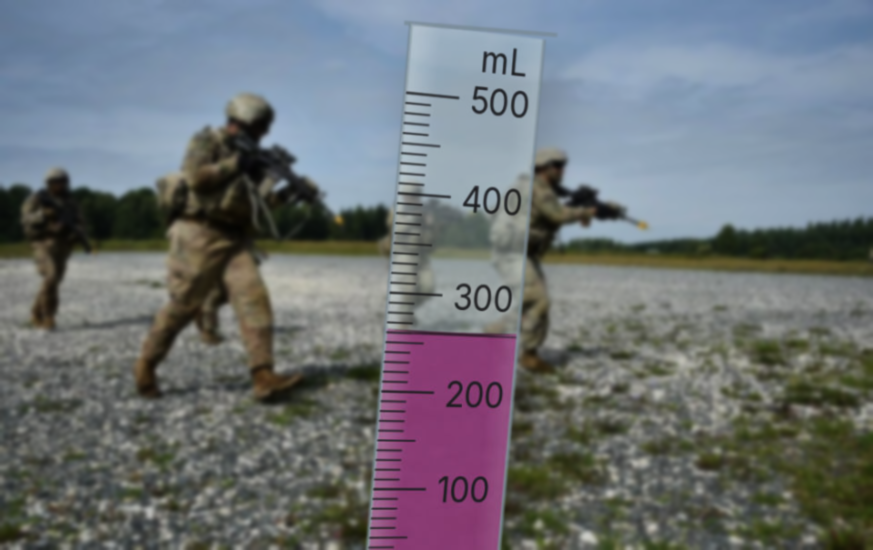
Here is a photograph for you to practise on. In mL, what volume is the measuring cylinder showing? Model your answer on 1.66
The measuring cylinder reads 260
